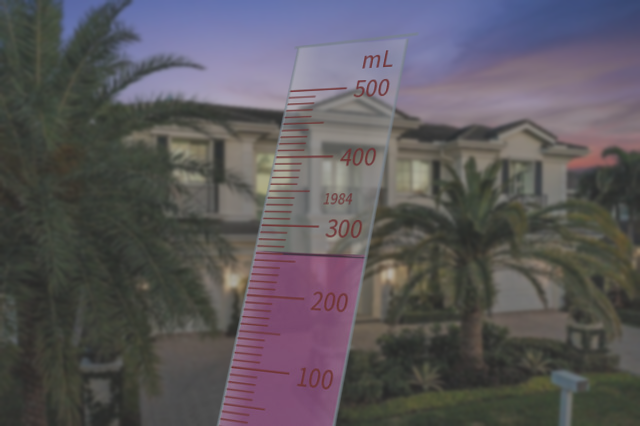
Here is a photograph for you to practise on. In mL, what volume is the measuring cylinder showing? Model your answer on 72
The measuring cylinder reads 260
